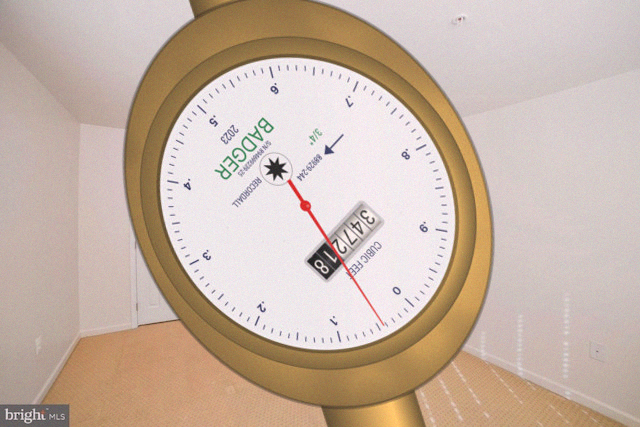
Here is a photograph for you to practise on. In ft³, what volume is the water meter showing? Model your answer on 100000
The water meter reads 347218.04
